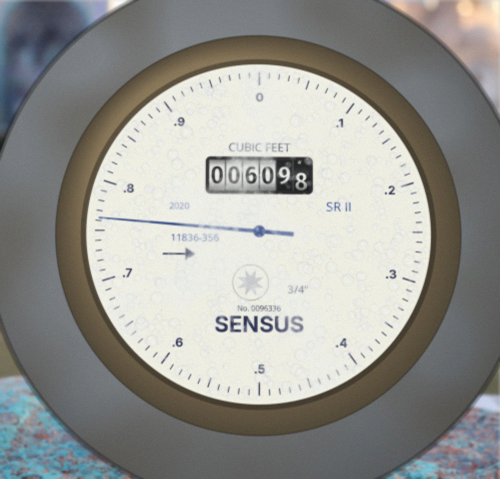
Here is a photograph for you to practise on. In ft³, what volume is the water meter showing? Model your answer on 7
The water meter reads 6097.76
